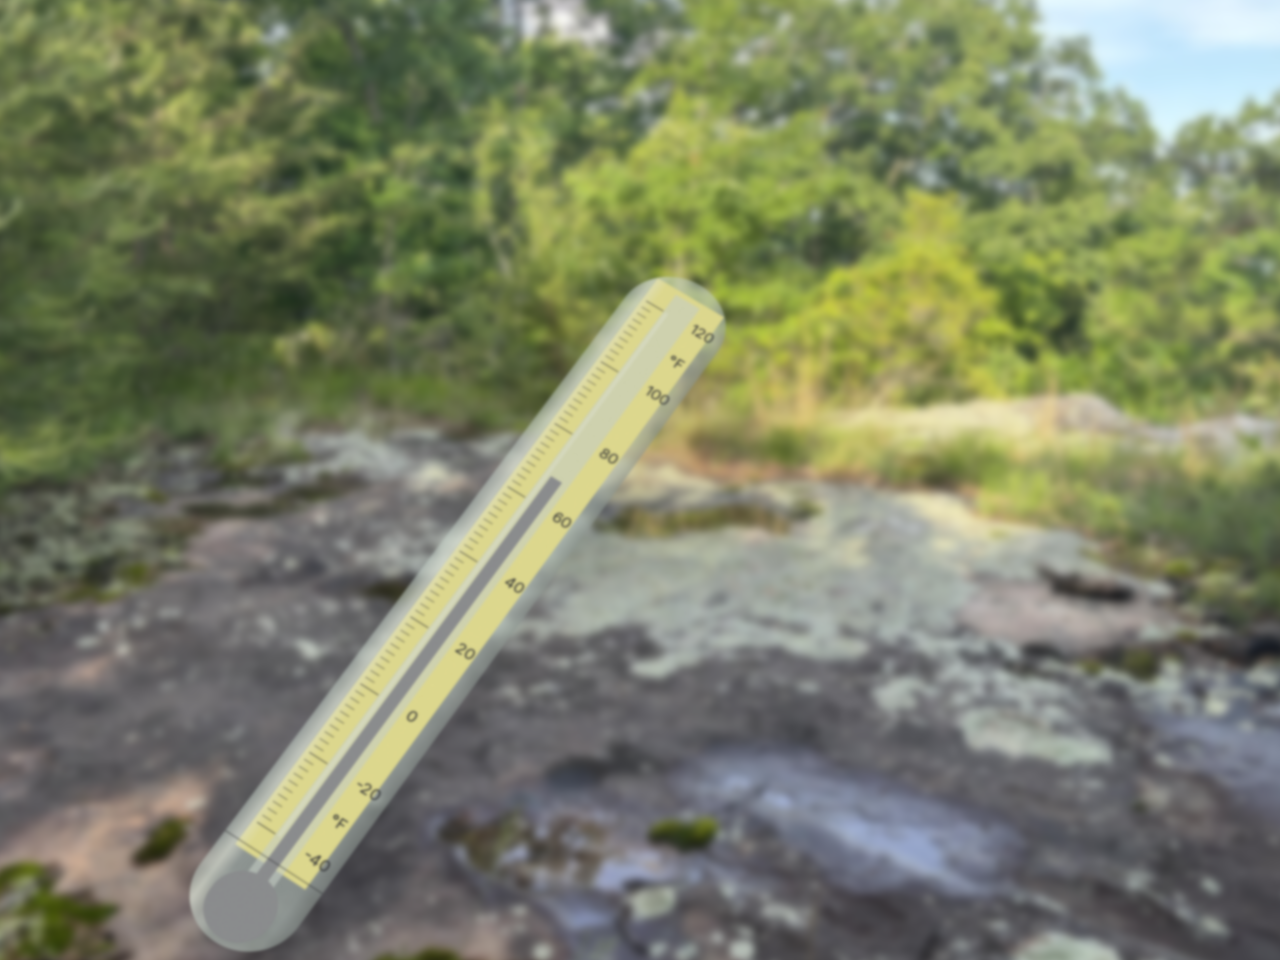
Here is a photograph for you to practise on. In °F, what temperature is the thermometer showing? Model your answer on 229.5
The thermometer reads 68
